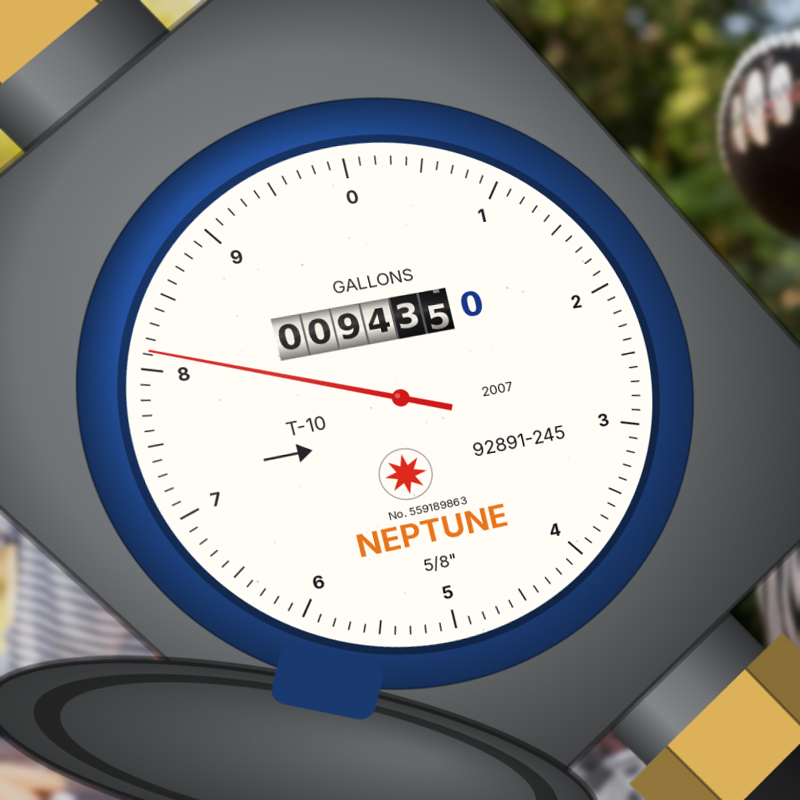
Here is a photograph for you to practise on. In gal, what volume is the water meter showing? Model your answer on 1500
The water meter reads 94348.1
